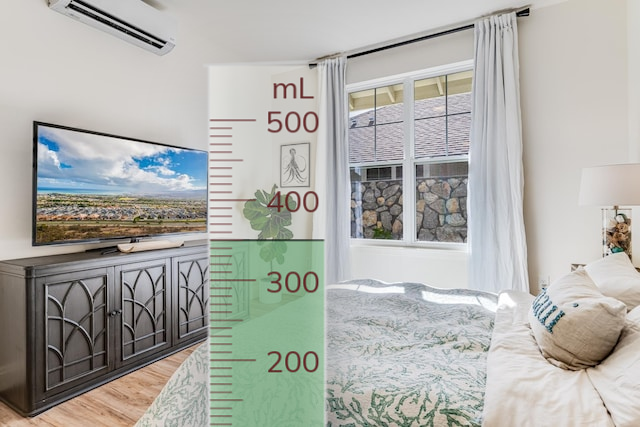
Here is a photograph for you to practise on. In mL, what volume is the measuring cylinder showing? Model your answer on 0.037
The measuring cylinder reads 350
